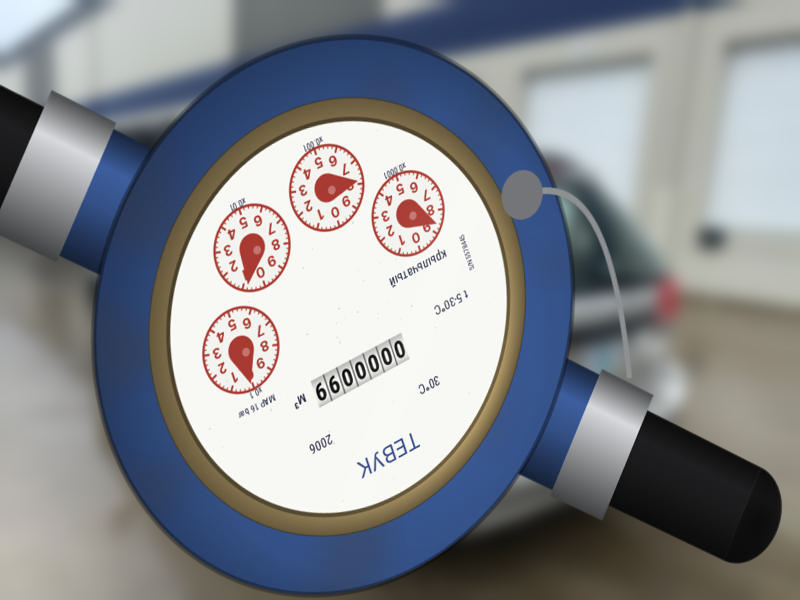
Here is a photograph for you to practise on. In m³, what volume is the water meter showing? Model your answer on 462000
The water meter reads 99.0078
